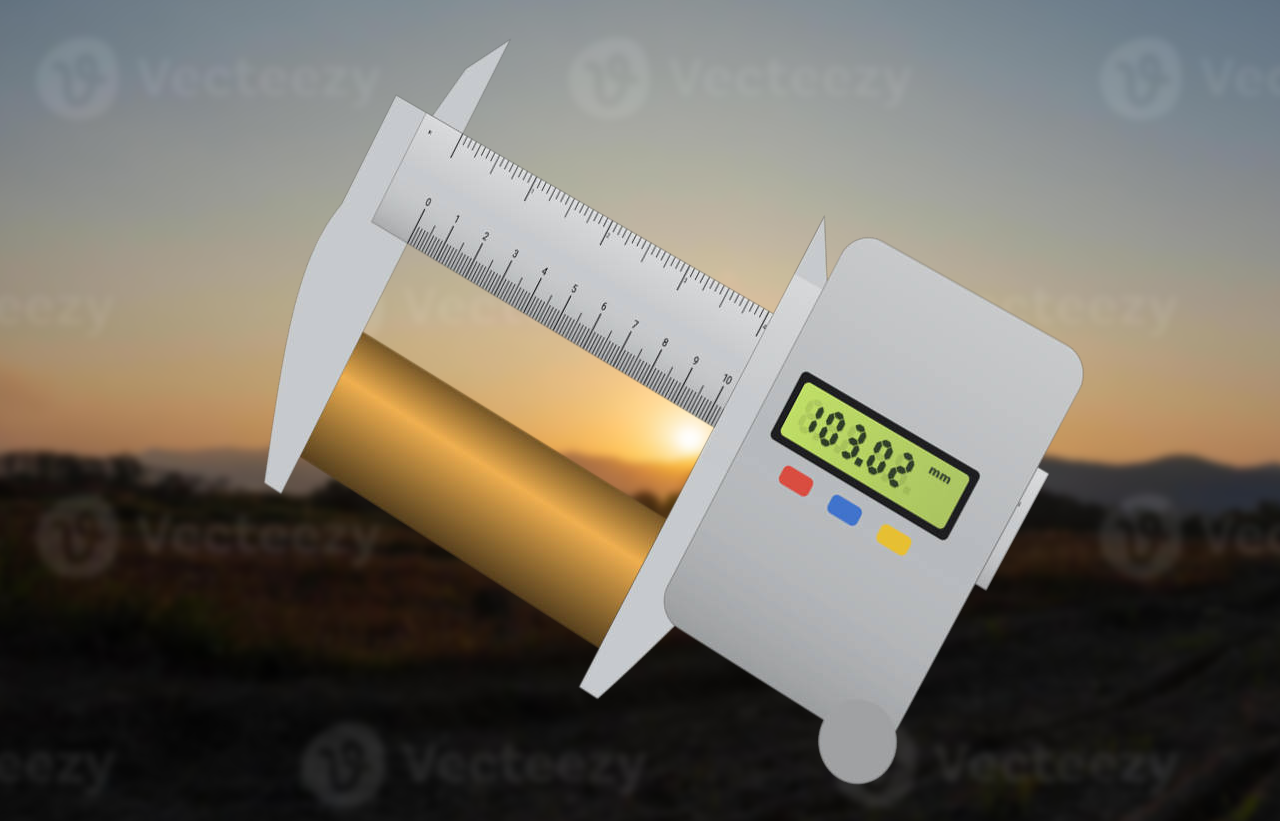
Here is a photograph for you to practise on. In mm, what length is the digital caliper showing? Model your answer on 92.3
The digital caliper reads 103.02
